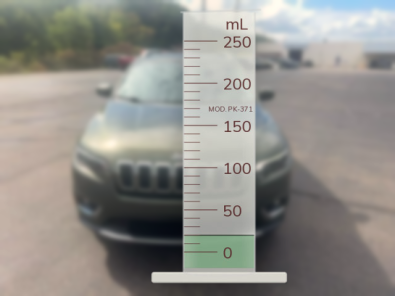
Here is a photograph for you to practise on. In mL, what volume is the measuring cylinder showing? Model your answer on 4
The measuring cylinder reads 20
